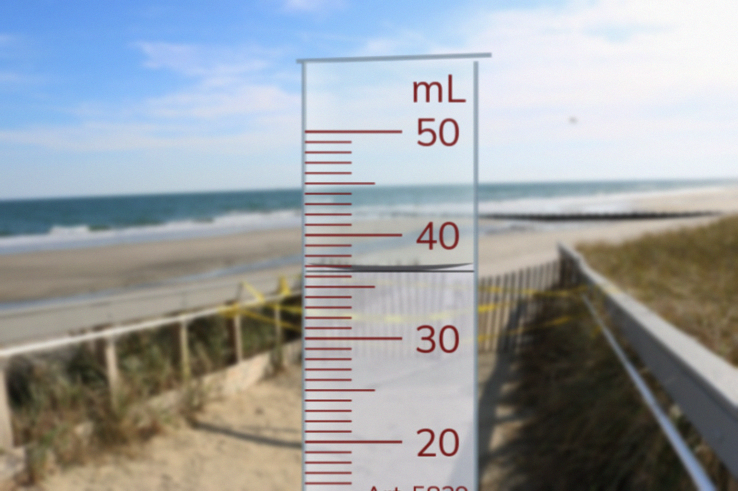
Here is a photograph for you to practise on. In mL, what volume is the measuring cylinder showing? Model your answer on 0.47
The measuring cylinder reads 36.5
